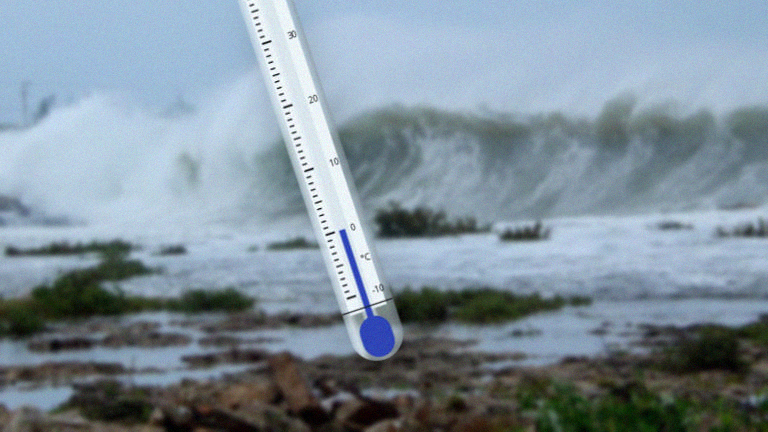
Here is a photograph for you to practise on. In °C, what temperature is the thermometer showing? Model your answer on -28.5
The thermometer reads 0
